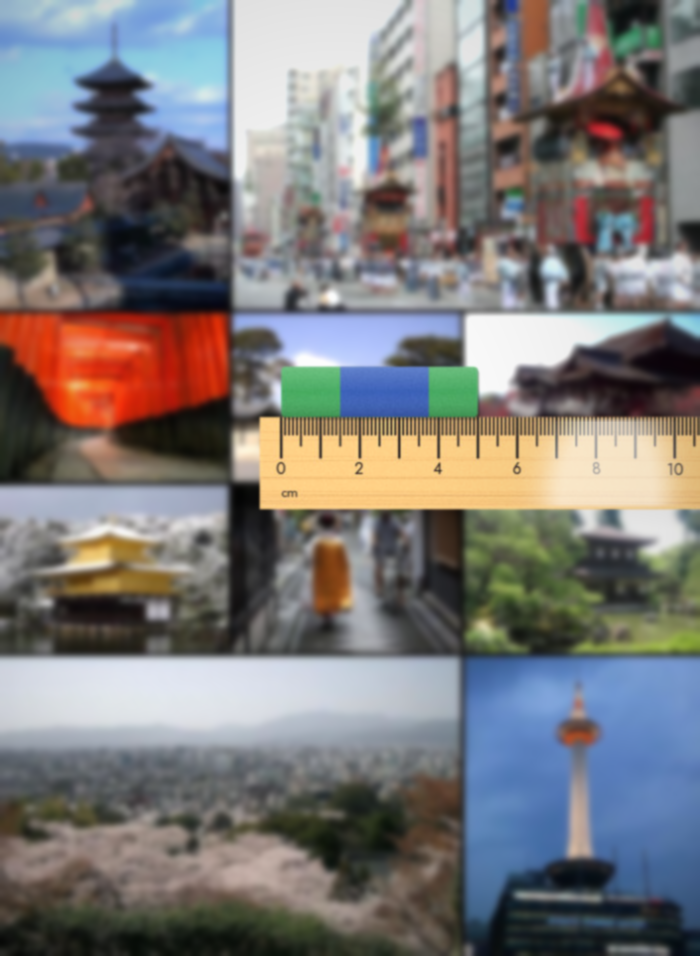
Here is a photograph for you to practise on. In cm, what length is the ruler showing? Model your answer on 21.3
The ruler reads 5
